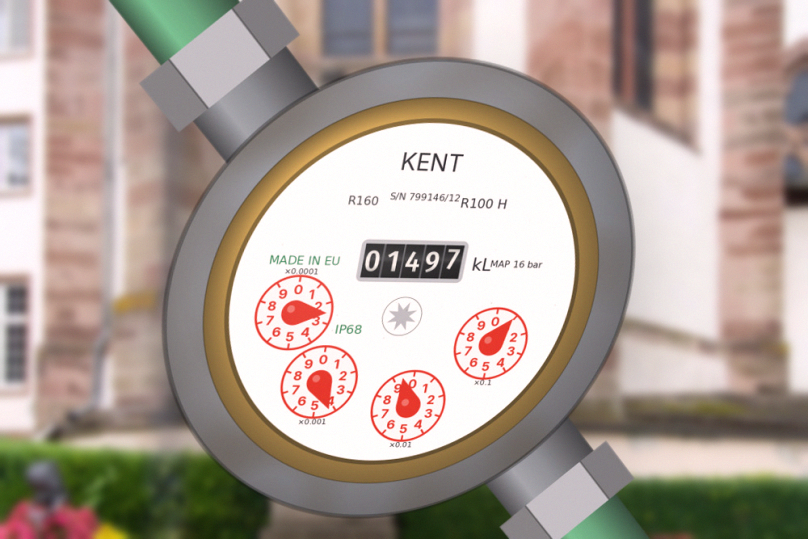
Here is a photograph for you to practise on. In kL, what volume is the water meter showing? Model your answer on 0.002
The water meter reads 1497.0942
